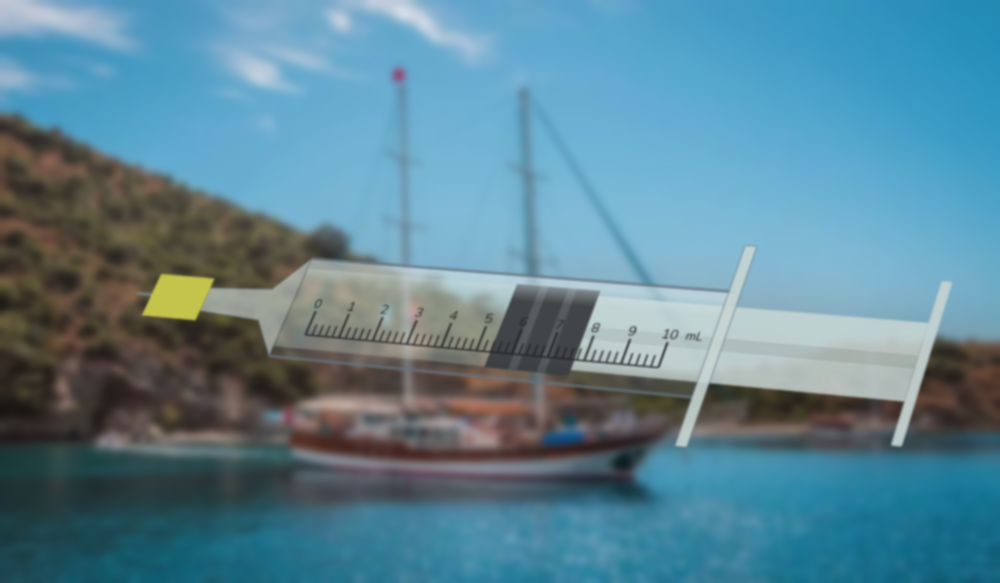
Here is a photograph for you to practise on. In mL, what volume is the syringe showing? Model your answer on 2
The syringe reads 5.4
